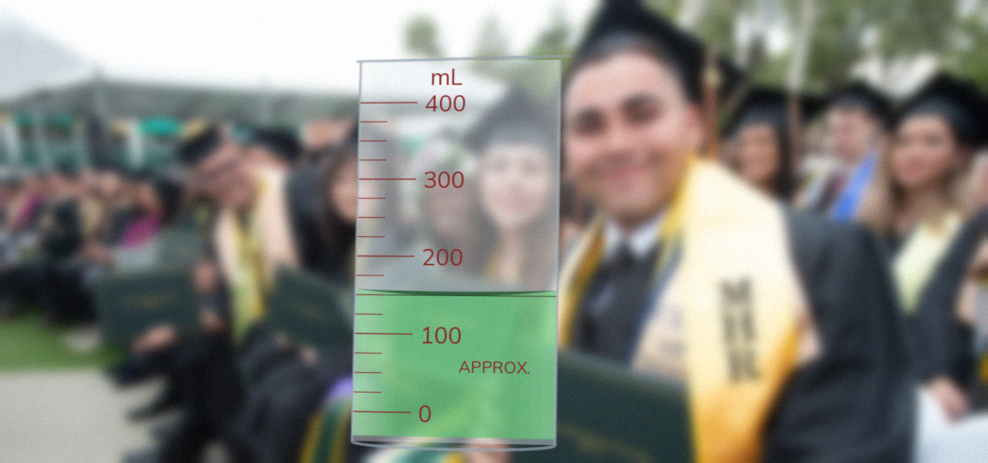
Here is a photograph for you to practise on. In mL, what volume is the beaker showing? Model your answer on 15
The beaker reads 150
